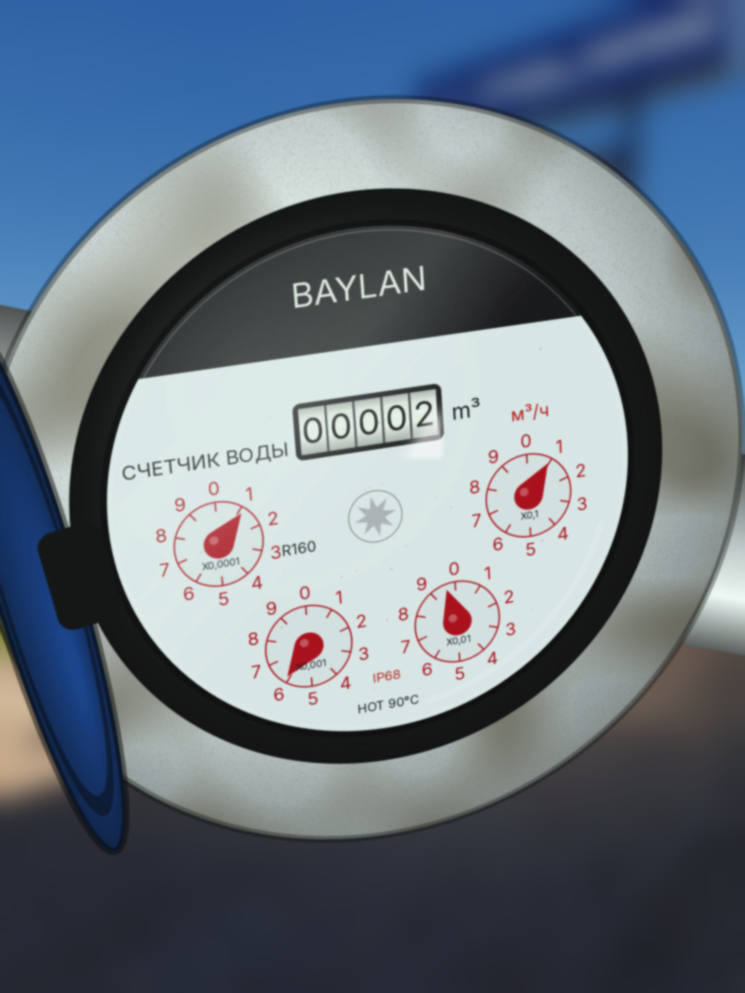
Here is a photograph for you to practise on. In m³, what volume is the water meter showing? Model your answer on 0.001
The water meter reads 2.0961
